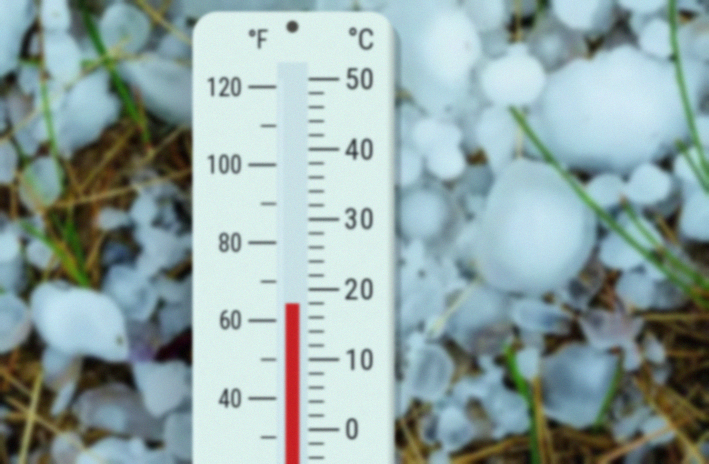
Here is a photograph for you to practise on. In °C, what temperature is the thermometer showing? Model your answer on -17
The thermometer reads 18
